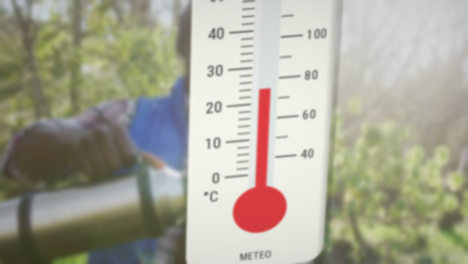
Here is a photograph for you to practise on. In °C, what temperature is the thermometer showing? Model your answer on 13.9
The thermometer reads 24
